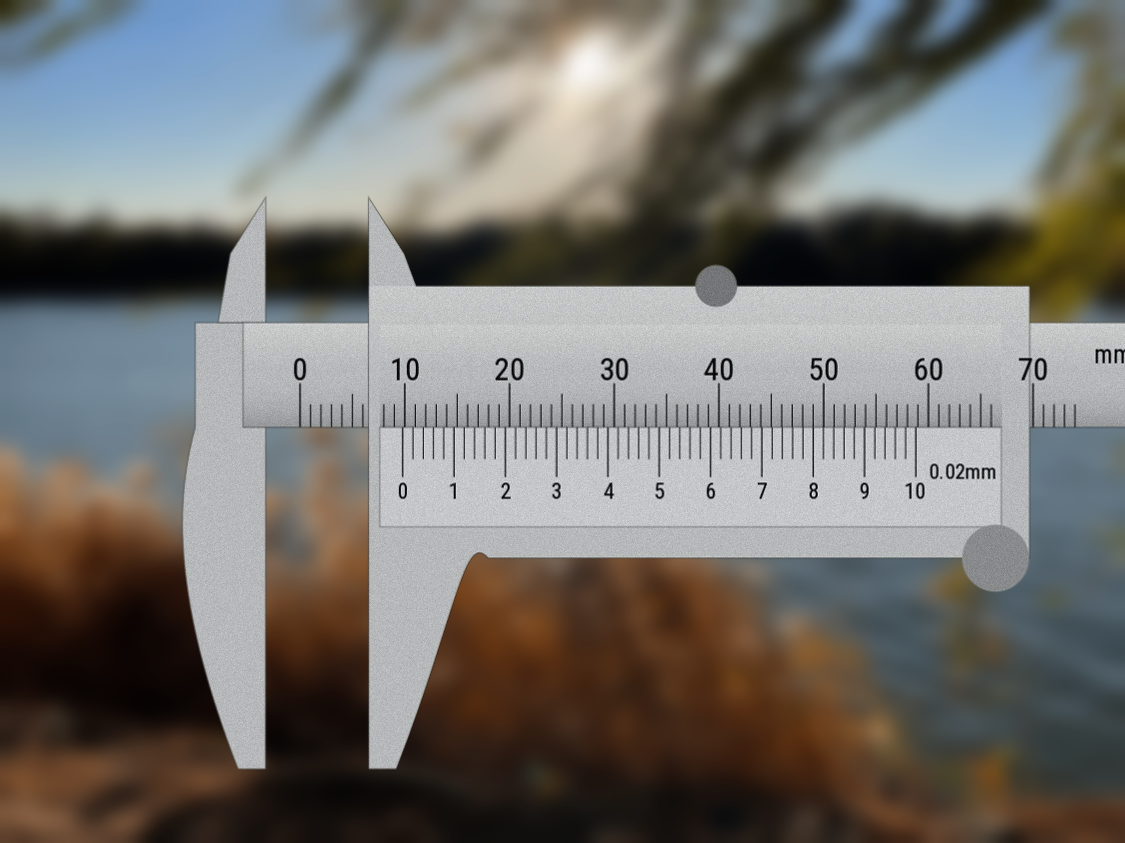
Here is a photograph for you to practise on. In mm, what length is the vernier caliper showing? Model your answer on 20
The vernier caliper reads 9.8
